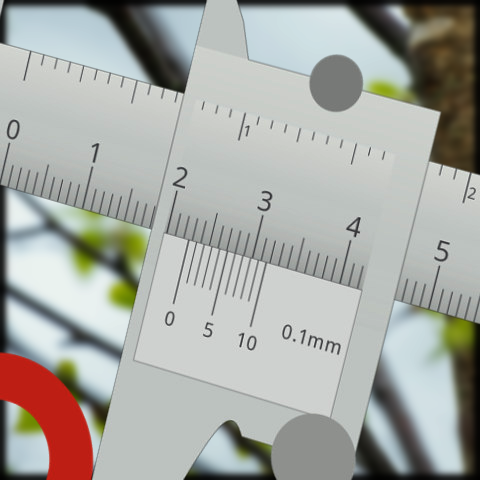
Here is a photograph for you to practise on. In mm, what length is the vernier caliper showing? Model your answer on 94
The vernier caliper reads 22.6
